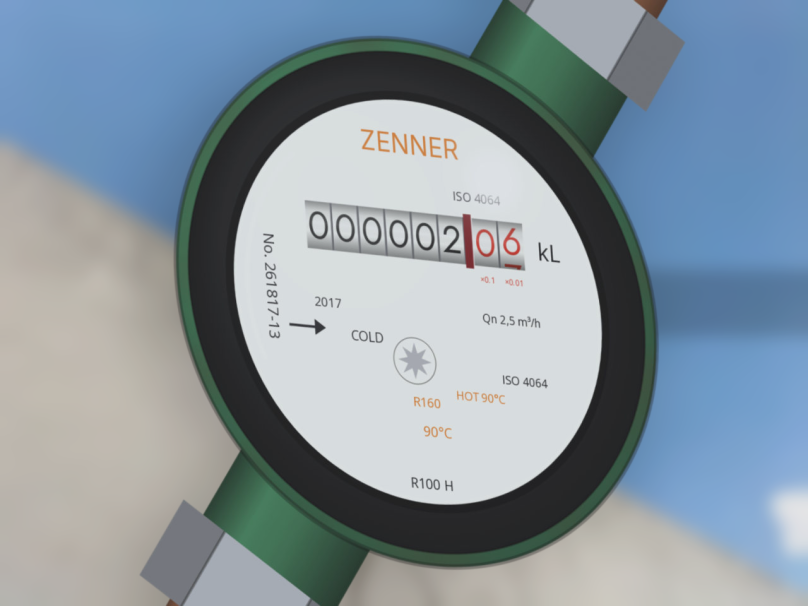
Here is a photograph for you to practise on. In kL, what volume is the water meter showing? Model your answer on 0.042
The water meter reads 2.06
